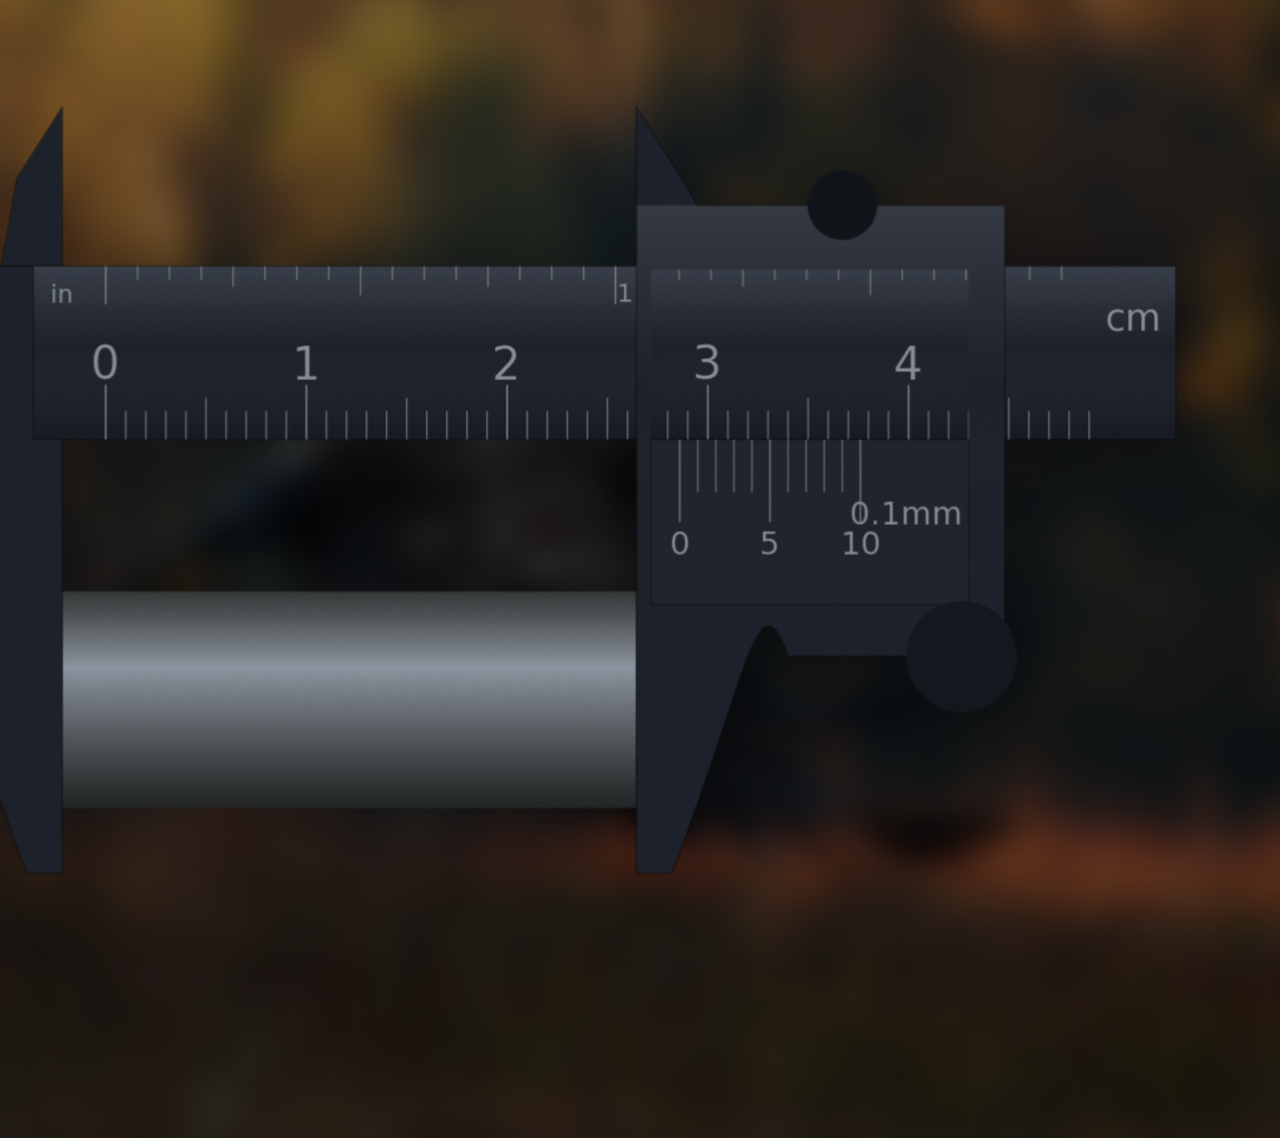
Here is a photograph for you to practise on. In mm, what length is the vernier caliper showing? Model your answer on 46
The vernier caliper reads 28.6
